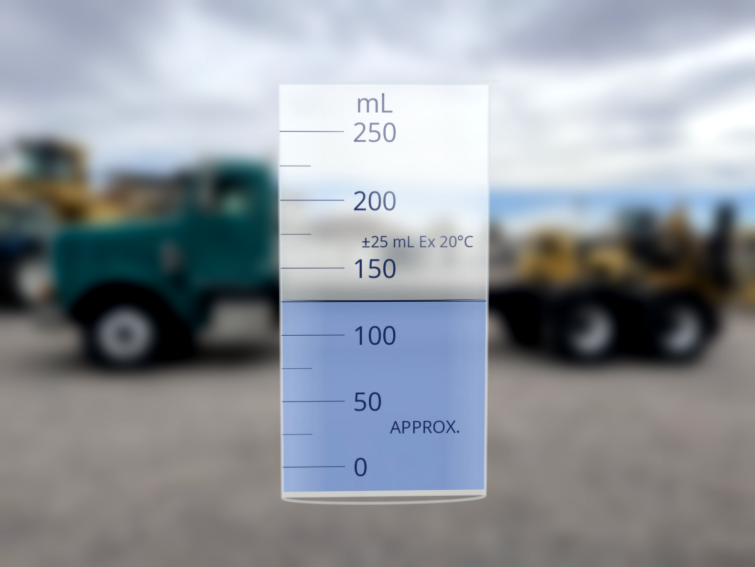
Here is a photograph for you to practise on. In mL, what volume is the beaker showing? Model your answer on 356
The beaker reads 125
